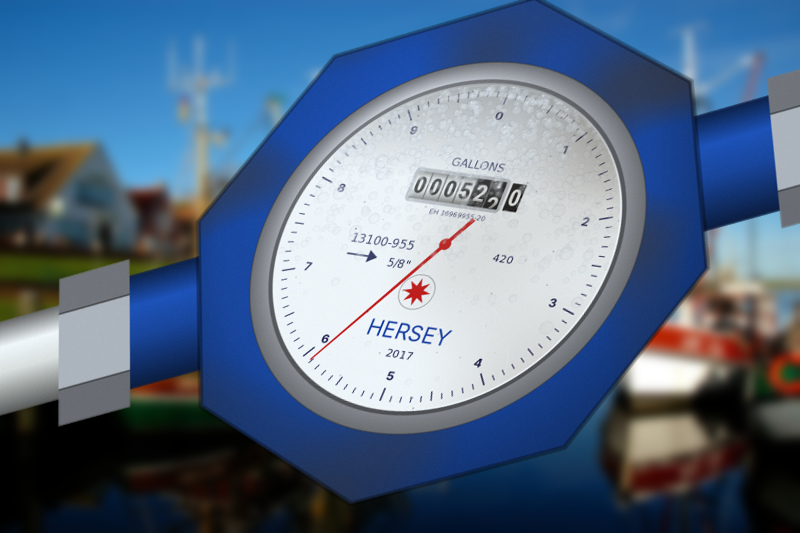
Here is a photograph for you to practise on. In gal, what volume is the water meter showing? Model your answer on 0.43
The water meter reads 5215.9
